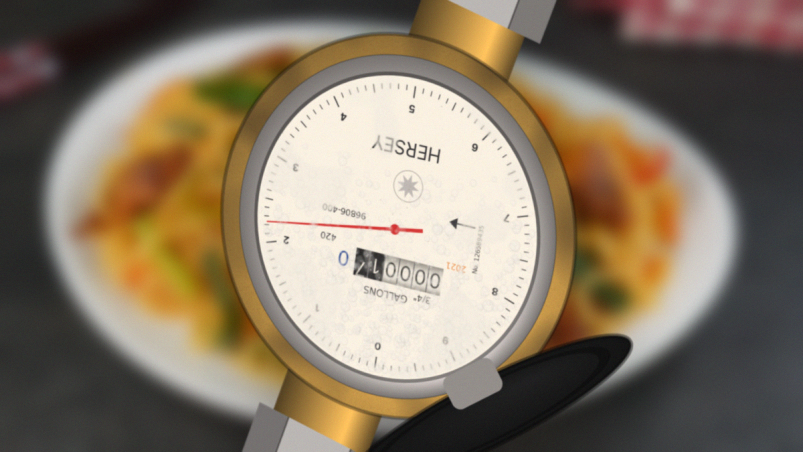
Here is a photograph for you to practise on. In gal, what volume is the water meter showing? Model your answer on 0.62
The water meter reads 172.2
